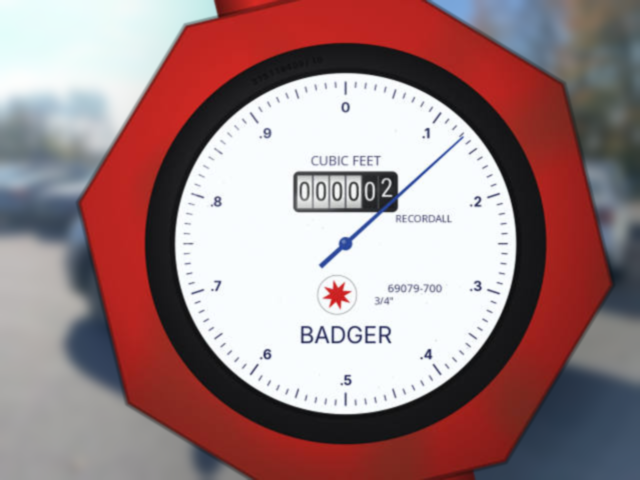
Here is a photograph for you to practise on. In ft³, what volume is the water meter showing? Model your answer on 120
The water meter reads 2.13
